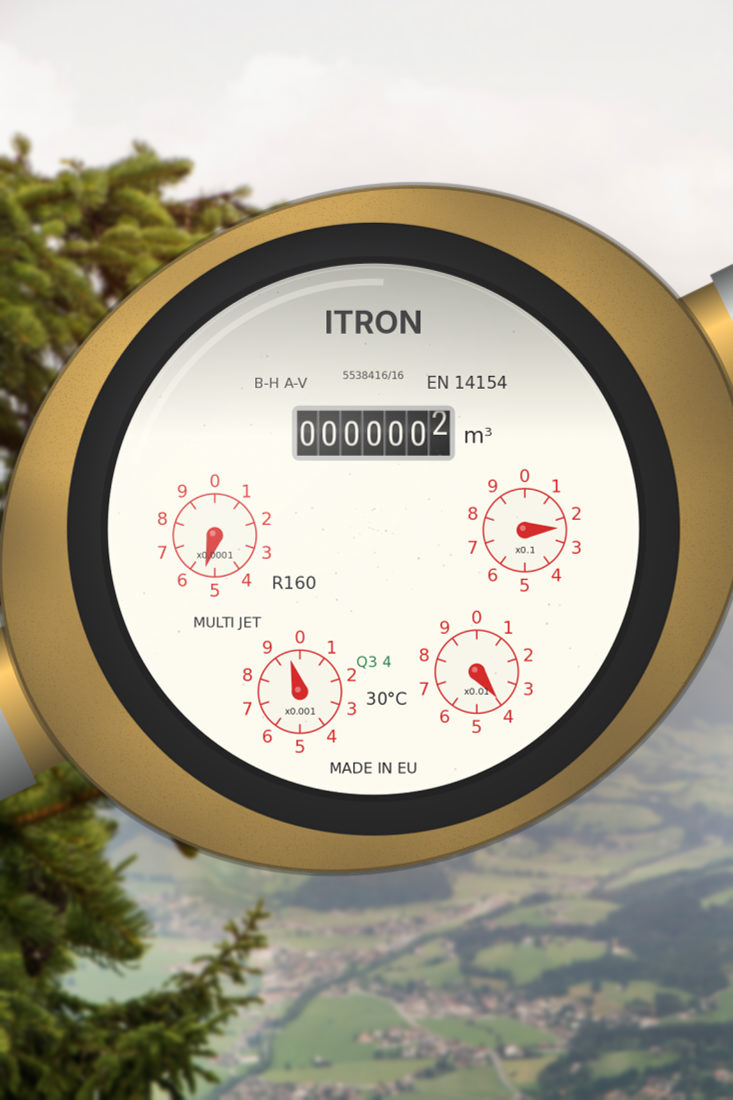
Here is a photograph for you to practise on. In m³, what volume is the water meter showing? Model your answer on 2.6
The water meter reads 2.2395
